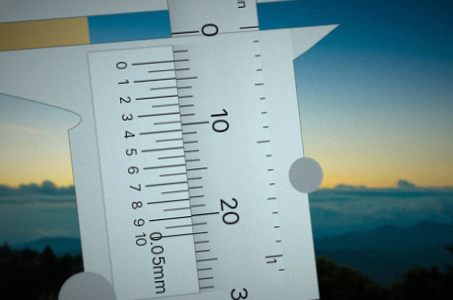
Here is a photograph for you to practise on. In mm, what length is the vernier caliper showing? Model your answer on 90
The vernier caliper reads 3.0
